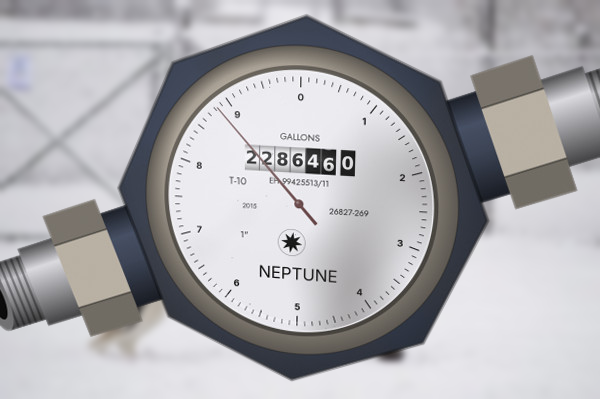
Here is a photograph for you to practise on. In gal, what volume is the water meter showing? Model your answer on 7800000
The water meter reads 2286458.8
